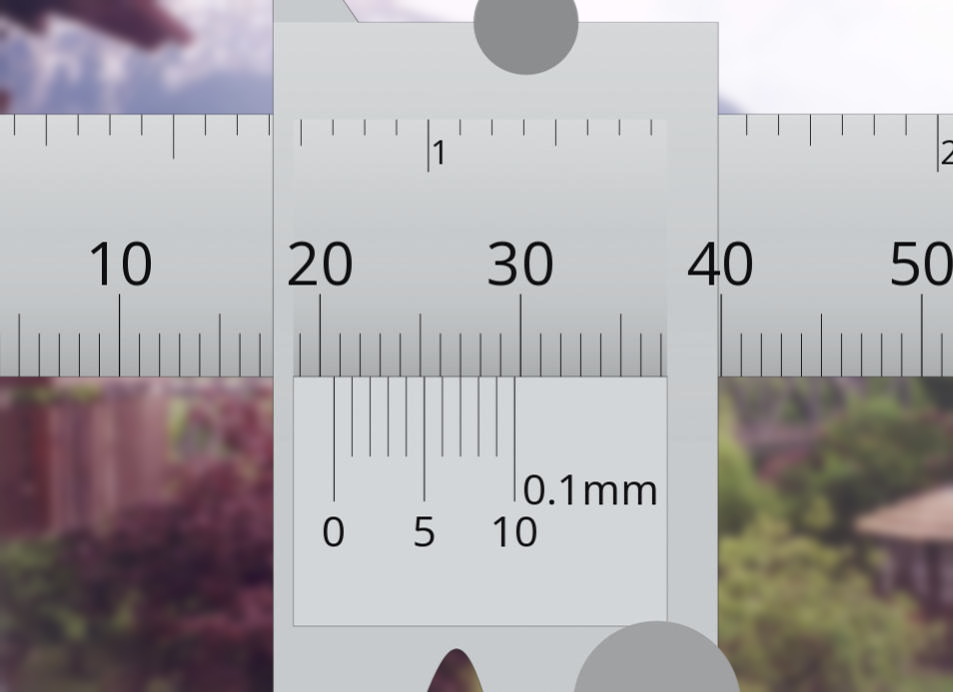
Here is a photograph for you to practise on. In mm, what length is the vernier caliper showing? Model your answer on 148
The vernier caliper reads 20.7
